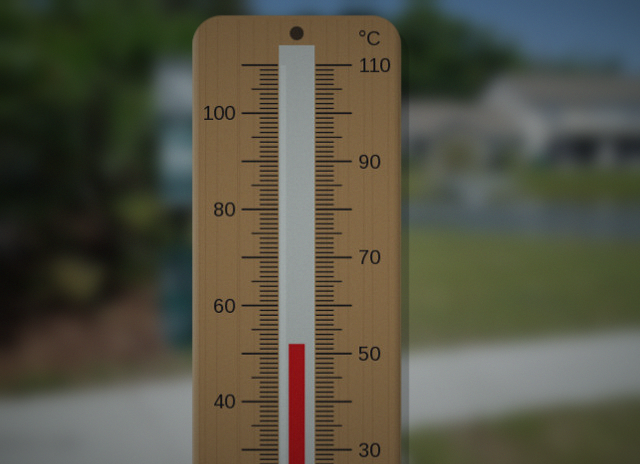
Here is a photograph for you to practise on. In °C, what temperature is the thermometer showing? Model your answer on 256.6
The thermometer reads 52
